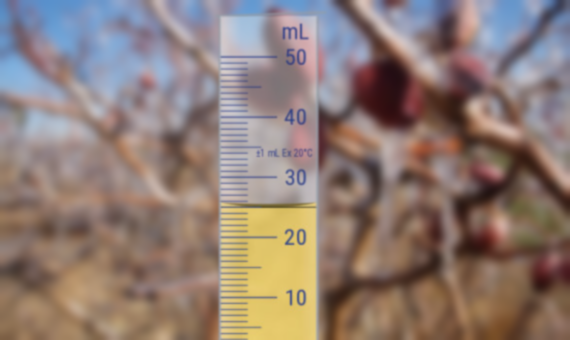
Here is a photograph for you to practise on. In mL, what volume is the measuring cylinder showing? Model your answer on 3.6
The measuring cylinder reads 25
